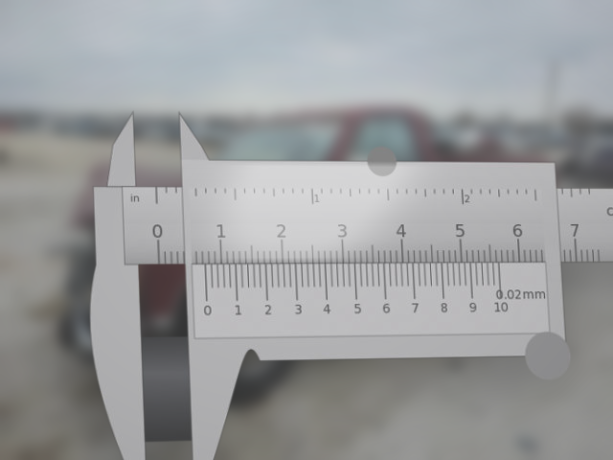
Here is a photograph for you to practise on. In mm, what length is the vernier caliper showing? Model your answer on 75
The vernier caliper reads 7.4
